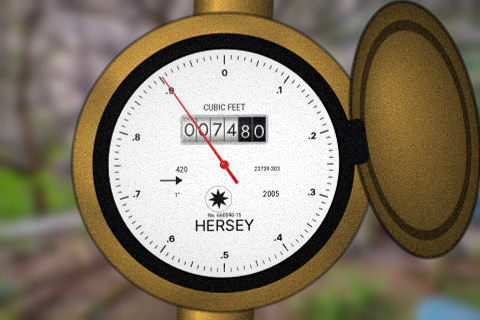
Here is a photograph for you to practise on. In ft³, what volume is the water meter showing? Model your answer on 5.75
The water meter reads 7479.90
